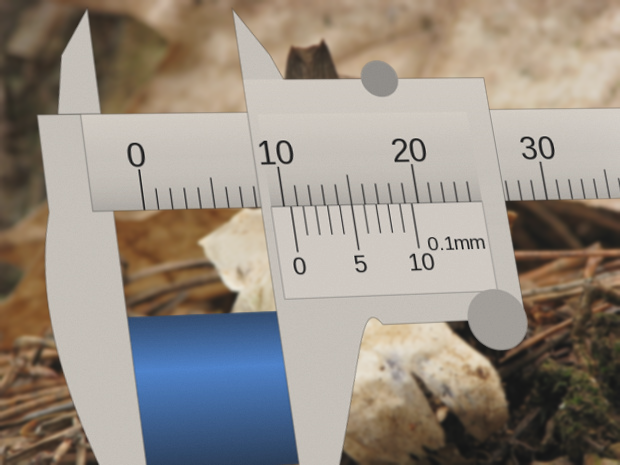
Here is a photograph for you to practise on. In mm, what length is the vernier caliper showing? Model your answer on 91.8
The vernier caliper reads 10.5
